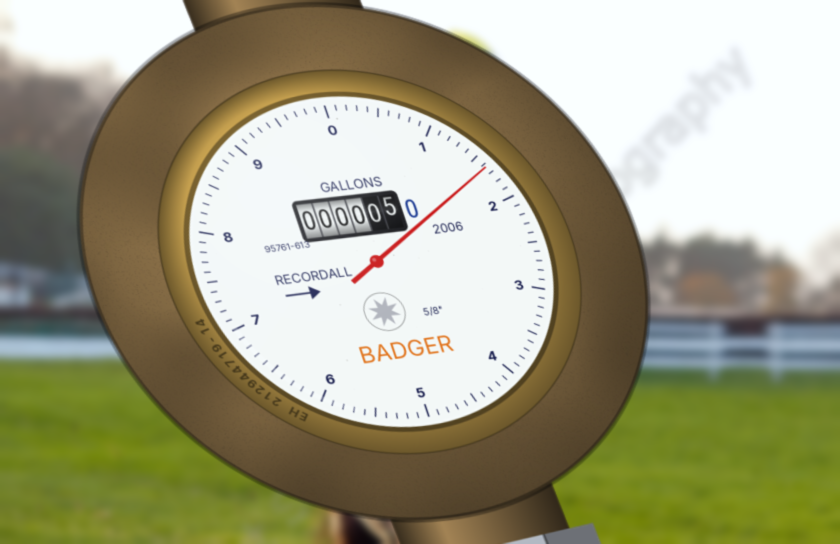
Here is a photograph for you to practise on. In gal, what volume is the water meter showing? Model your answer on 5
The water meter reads 51.6
